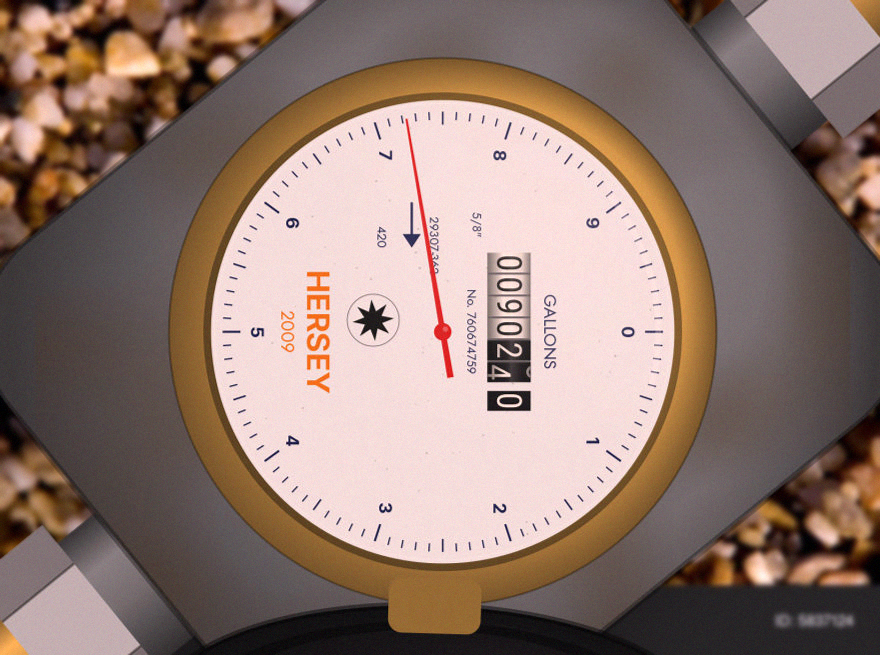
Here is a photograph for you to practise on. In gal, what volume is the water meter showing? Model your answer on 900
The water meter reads 90237.2
